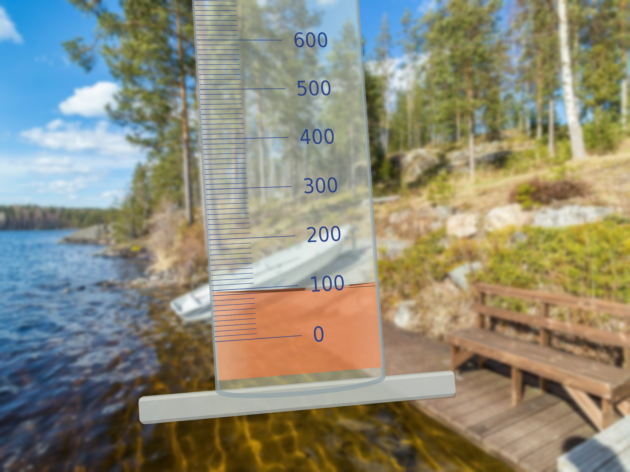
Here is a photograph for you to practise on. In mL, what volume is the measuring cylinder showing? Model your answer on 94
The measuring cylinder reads 90
